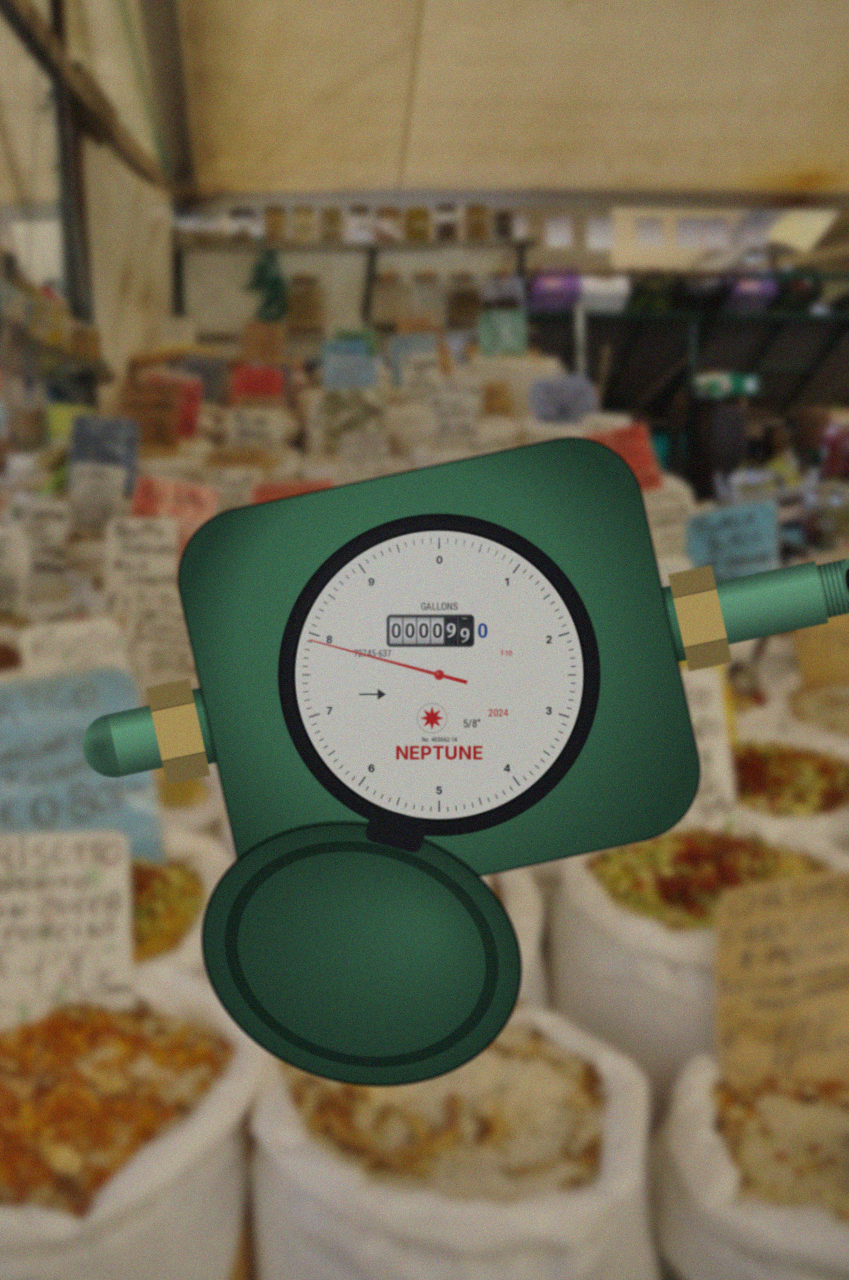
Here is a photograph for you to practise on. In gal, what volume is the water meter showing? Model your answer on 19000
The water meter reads 987.9
